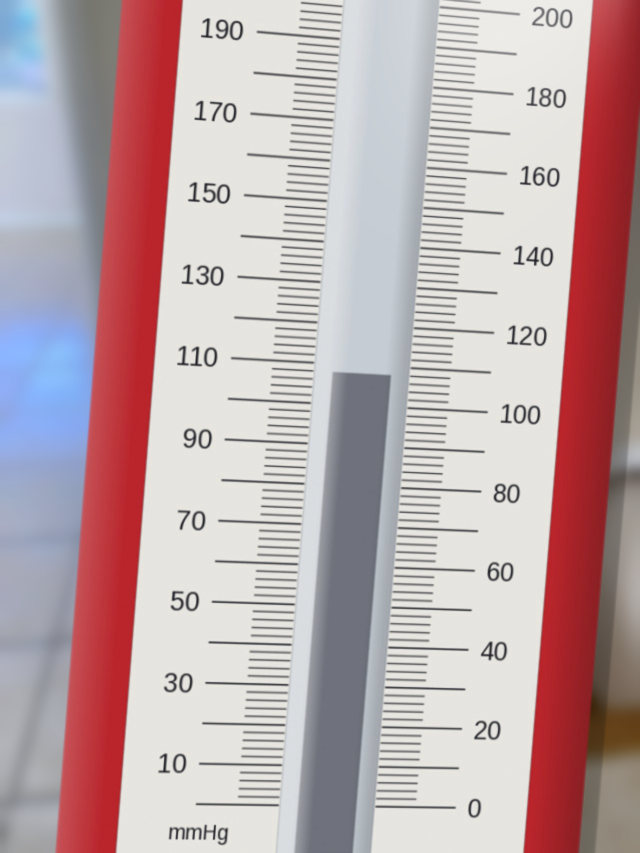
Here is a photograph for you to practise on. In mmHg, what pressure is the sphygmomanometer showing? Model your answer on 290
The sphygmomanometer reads 108
